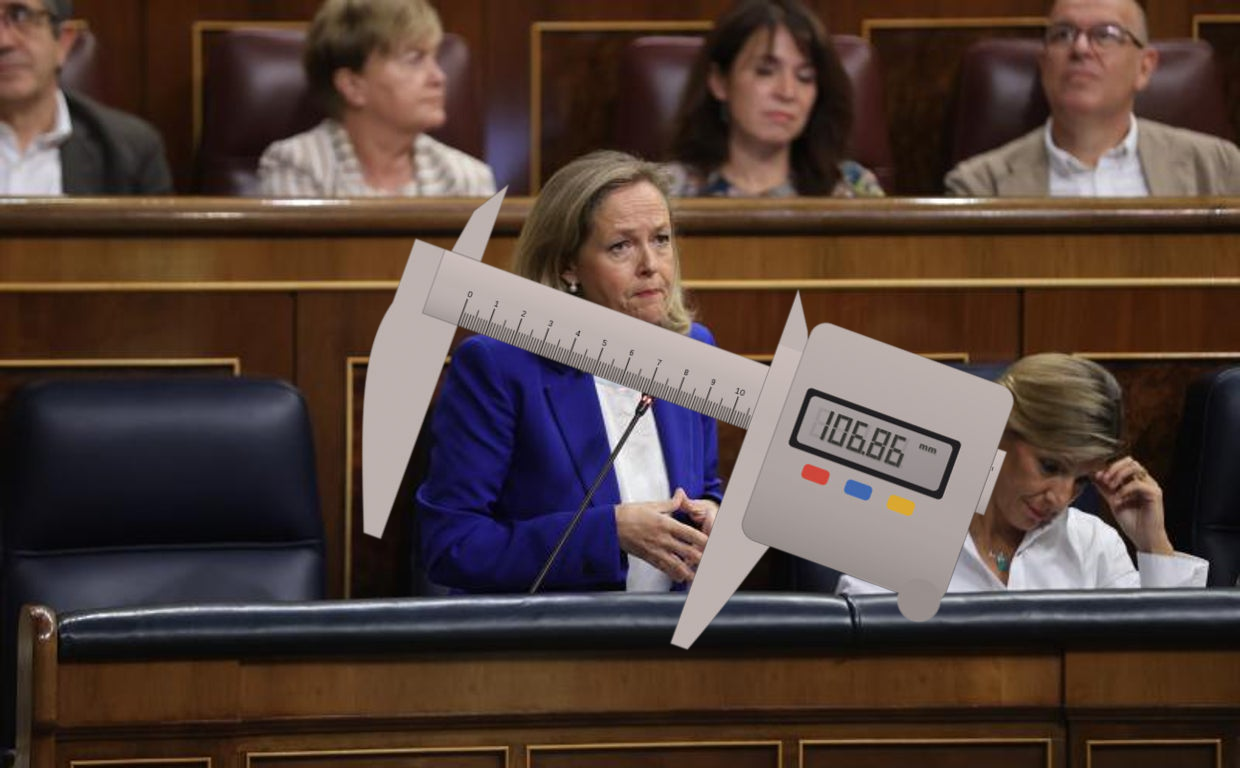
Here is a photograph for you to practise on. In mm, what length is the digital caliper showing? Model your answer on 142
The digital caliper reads 106.86
